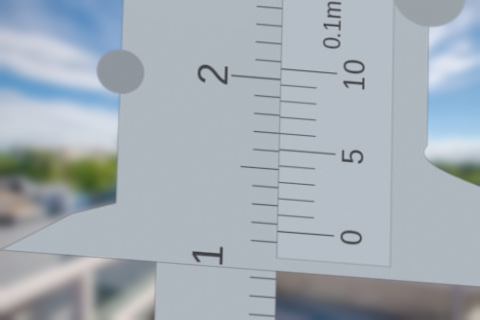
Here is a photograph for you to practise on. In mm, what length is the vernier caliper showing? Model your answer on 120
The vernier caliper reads 11.6
